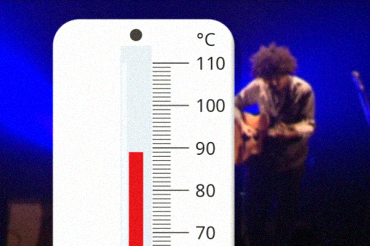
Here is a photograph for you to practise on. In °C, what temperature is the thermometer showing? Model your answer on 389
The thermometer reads 89
